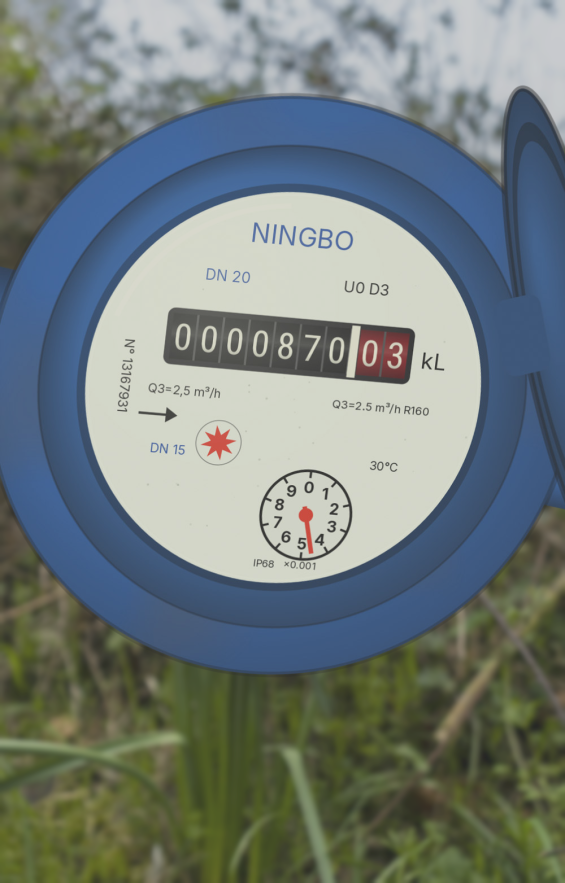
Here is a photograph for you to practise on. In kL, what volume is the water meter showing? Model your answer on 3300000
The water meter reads 870.034
